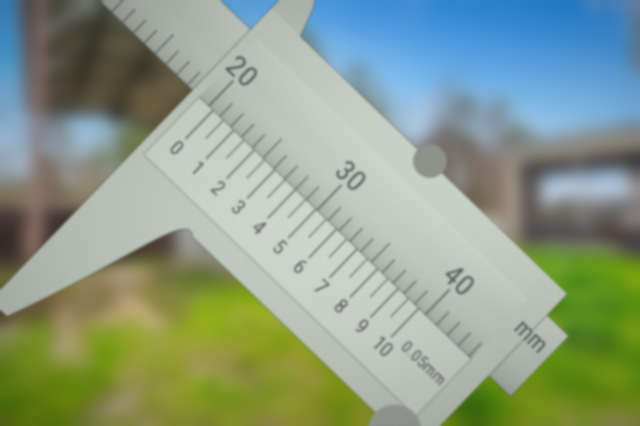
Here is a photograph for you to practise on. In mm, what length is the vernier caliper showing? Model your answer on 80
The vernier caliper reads 20.4
